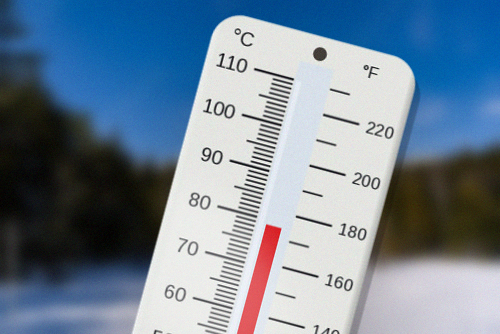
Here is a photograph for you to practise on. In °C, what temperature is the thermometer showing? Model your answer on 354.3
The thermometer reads 79
